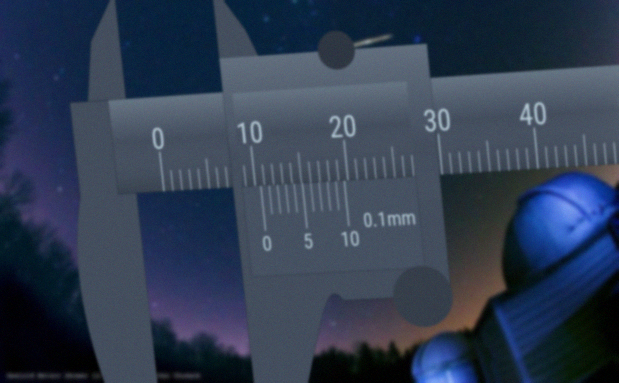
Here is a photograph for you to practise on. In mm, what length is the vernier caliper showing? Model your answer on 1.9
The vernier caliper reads 10.6
